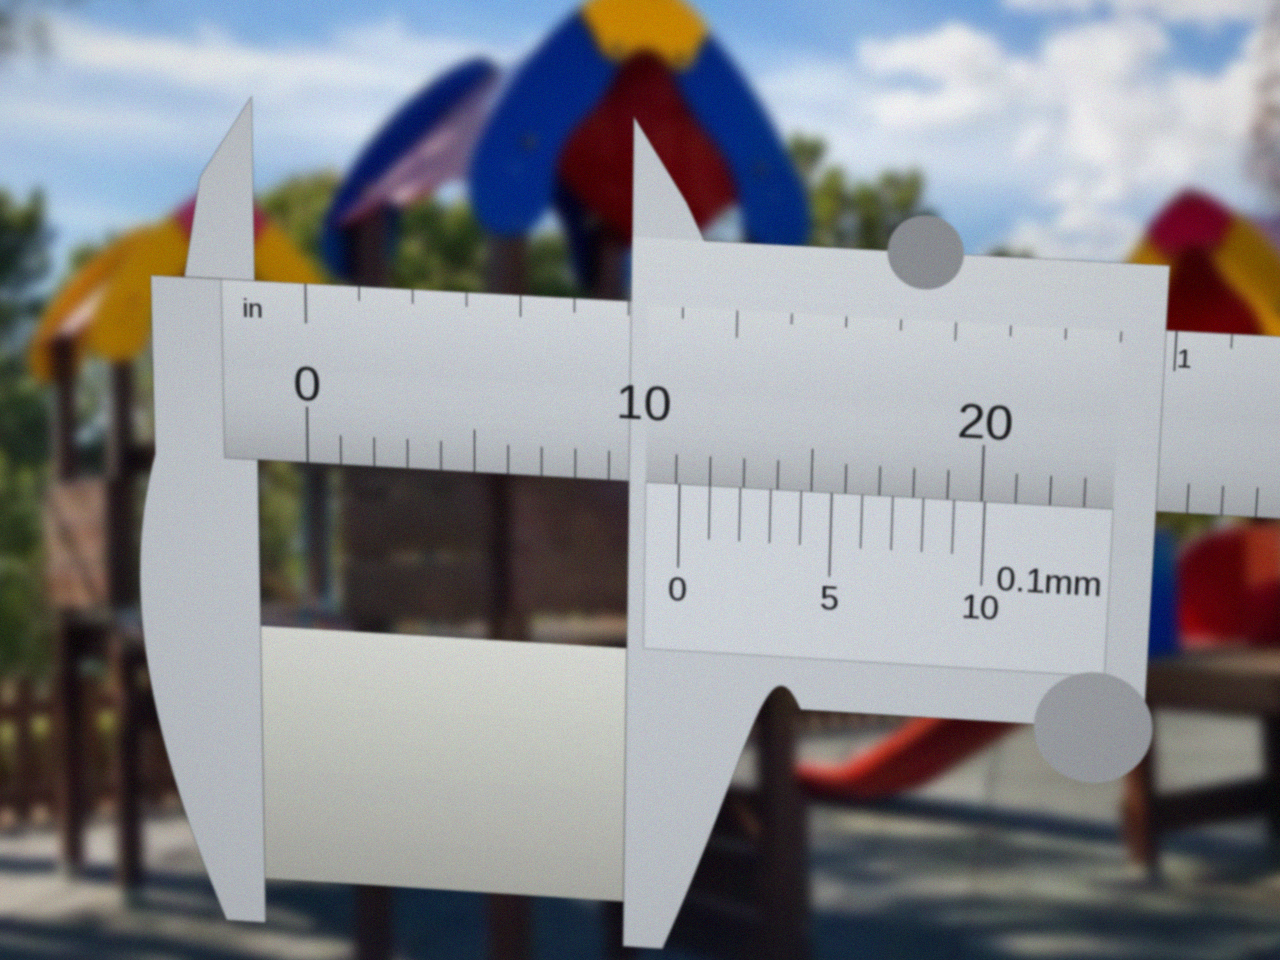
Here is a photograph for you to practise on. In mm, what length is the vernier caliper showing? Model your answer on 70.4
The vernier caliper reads 11.1
